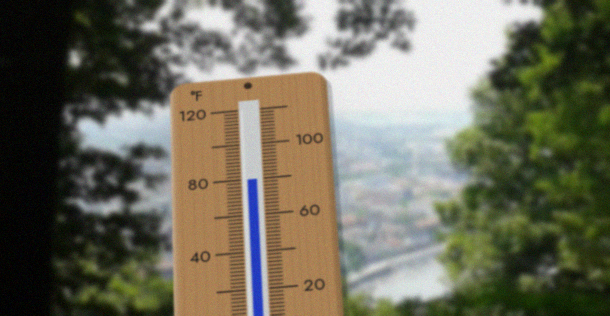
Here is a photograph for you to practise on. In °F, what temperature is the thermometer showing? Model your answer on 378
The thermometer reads 80
